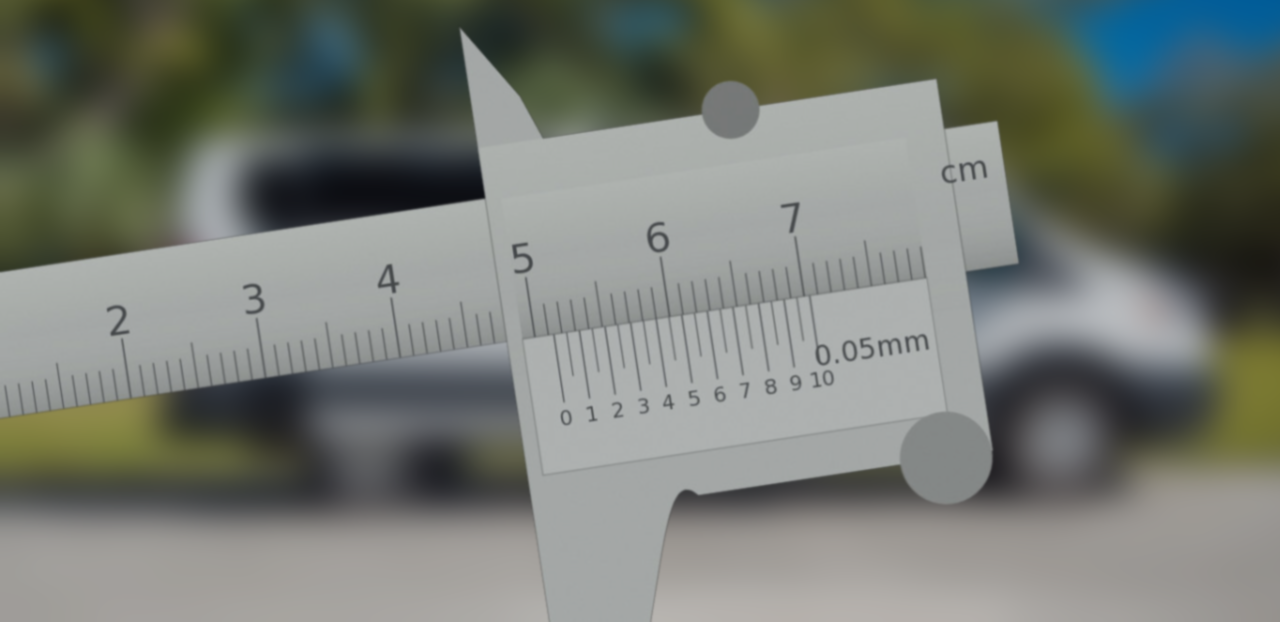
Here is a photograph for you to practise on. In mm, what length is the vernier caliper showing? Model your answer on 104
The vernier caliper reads 51.4
